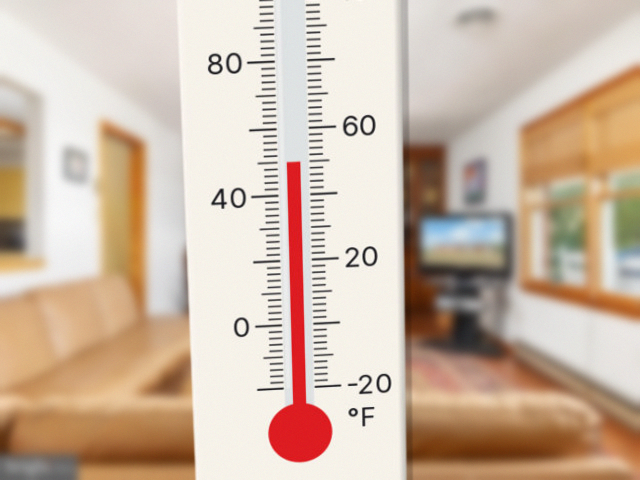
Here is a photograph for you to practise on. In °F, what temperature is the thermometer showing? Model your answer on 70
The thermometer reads 50
